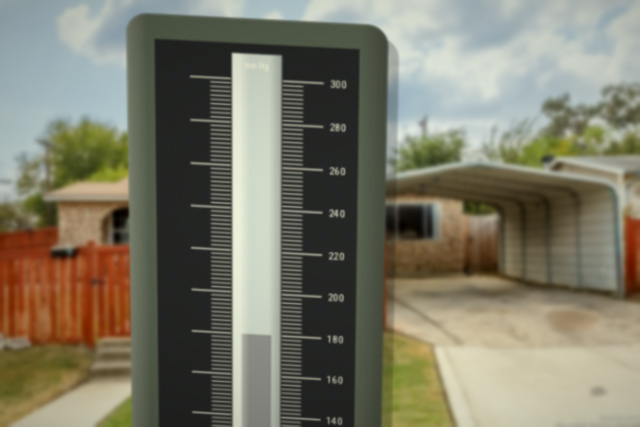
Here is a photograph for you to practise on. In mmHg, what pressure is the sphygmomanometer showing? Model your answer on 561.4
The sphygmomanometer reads 180
